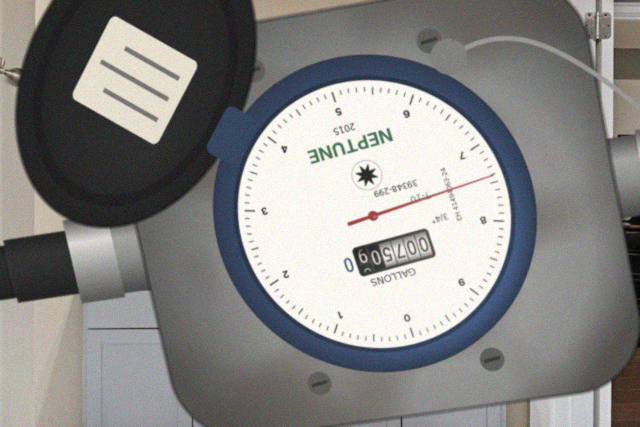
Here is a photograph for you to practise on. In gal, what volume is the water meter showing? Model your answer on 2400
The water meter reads 75087.4
